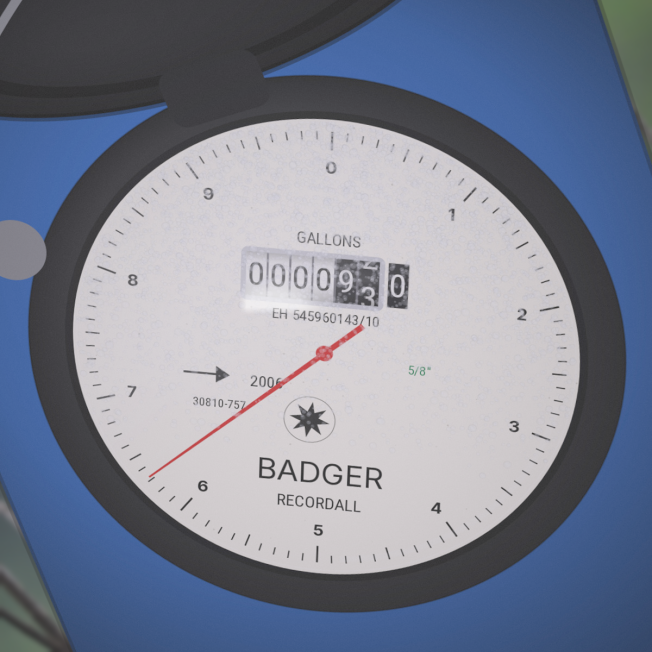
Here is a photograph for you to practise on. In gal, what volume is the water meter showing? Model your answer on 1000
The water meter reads 926.3
